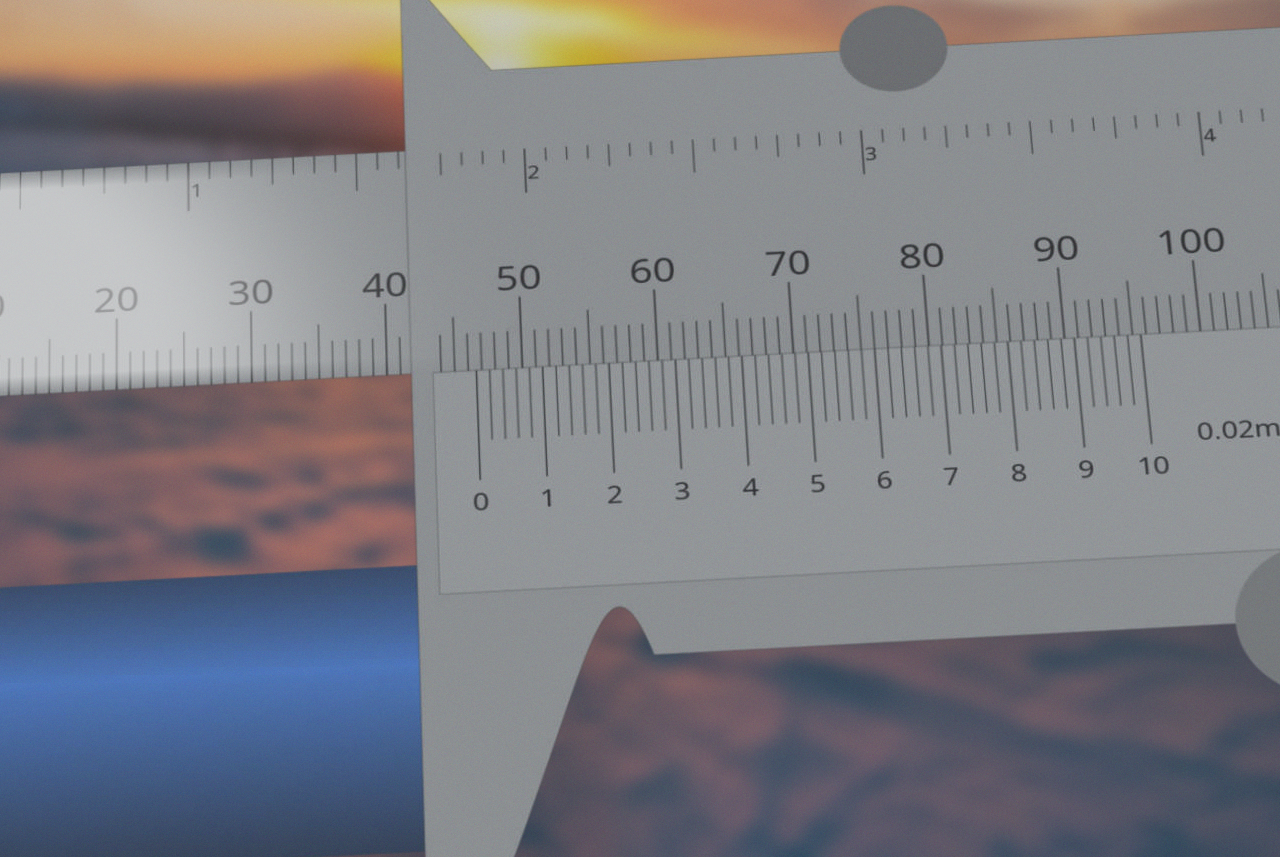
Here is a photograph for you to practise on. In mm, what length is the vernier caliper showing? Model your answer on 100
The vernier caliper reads 46.6
